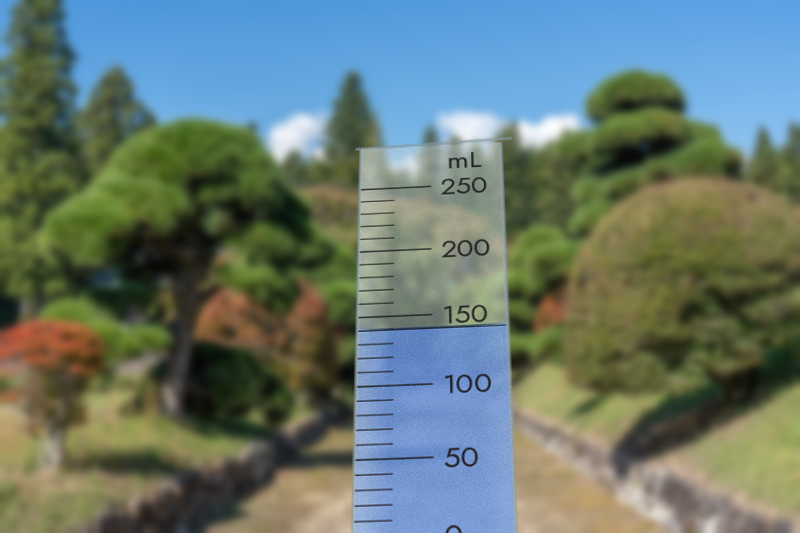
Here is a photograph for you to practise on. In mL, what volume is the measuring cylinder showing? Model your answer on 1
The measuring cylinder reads 140
